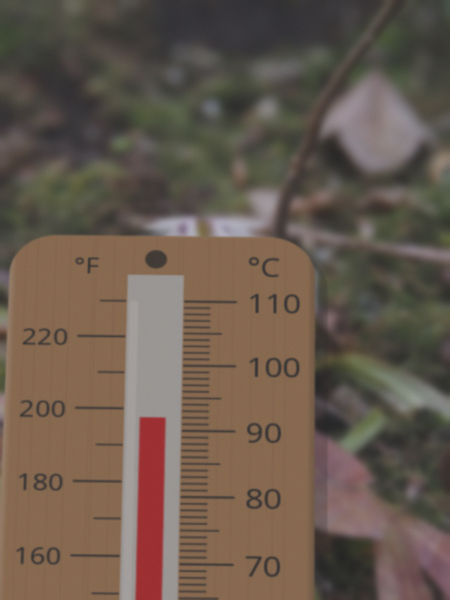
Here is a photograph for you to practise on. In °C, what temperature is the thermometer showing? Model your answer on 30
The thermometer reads 92
